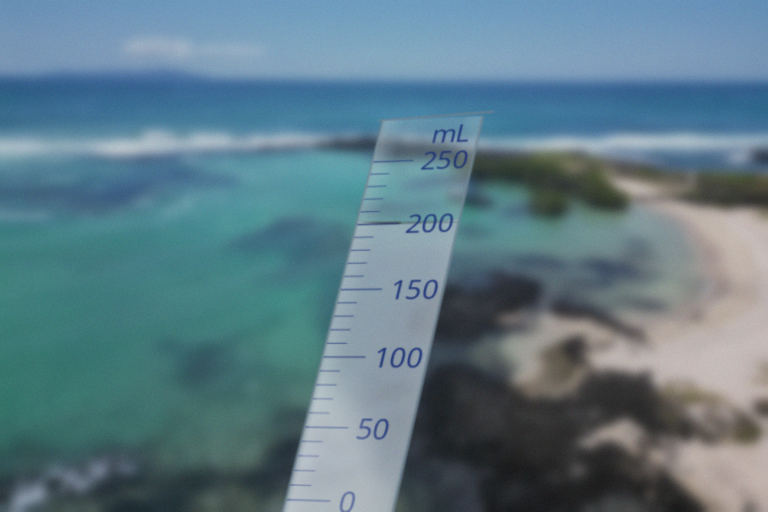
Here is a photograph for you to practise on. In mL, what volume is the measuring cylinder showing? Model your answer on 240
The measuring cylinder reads 200
